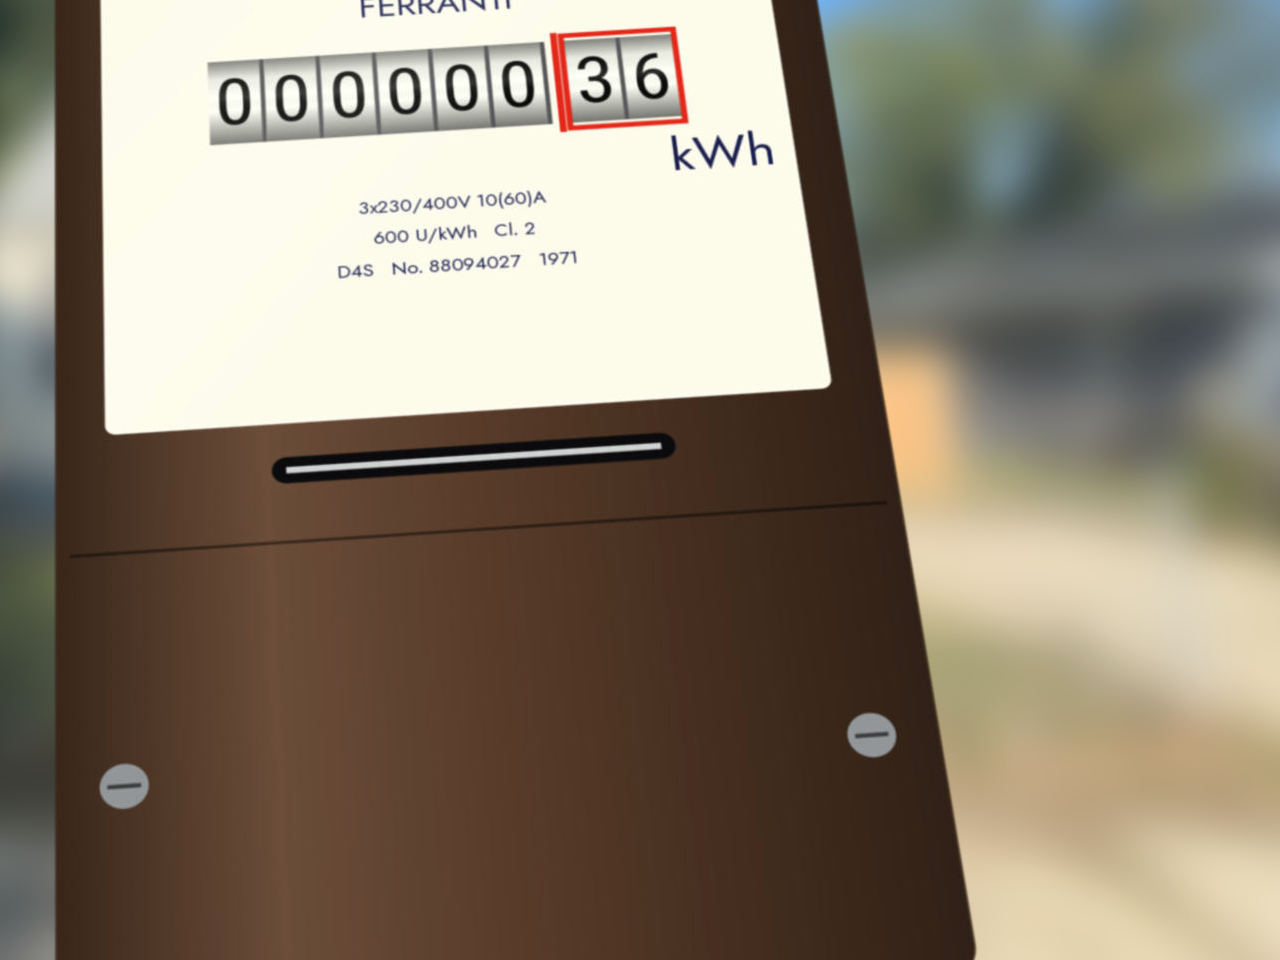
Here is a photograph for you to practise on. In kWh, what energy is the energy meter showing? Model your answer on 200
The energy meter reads 0.36
